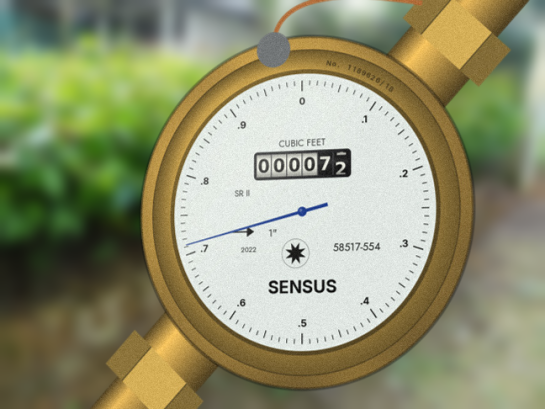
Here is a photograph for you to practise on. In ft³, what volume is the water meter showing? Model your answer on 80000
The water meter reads 71.71
